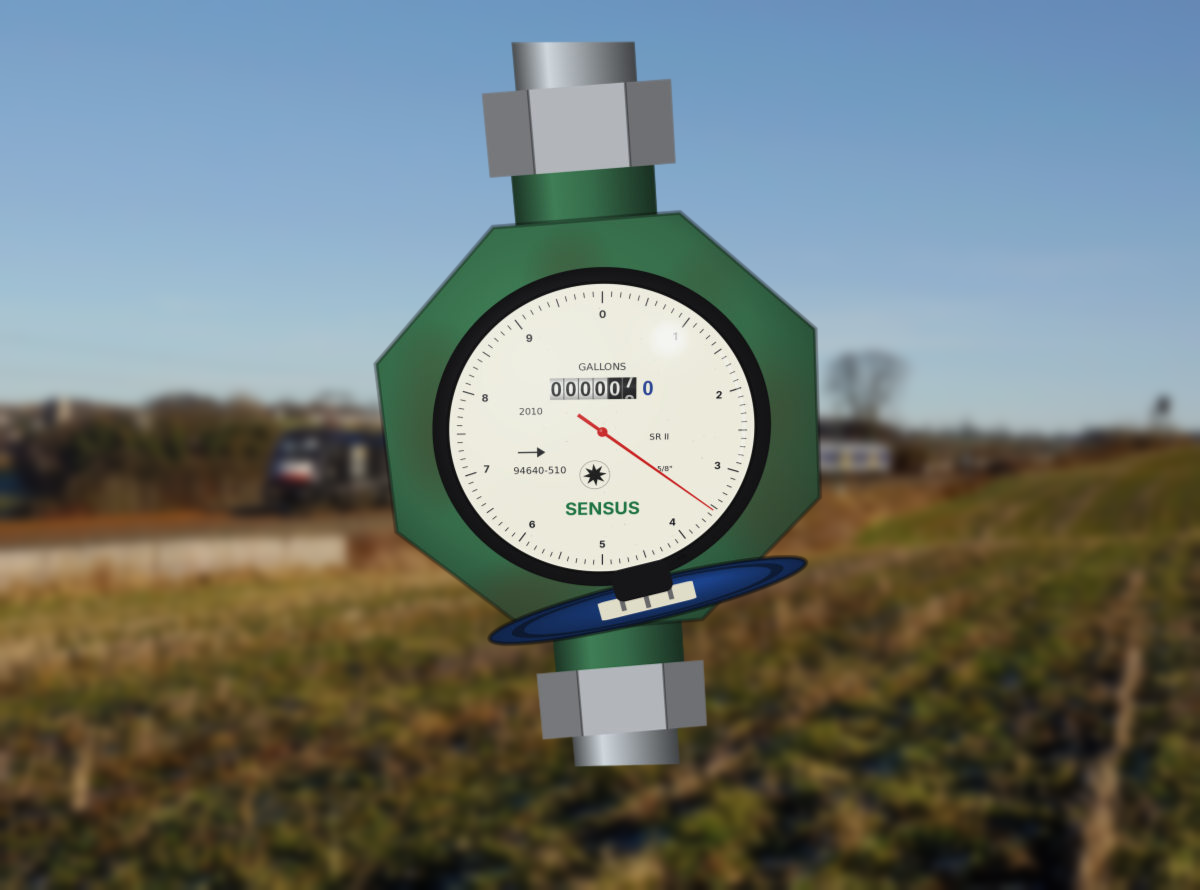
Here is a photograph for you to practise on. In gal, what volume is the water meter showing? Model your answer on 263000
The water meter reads 73.5
